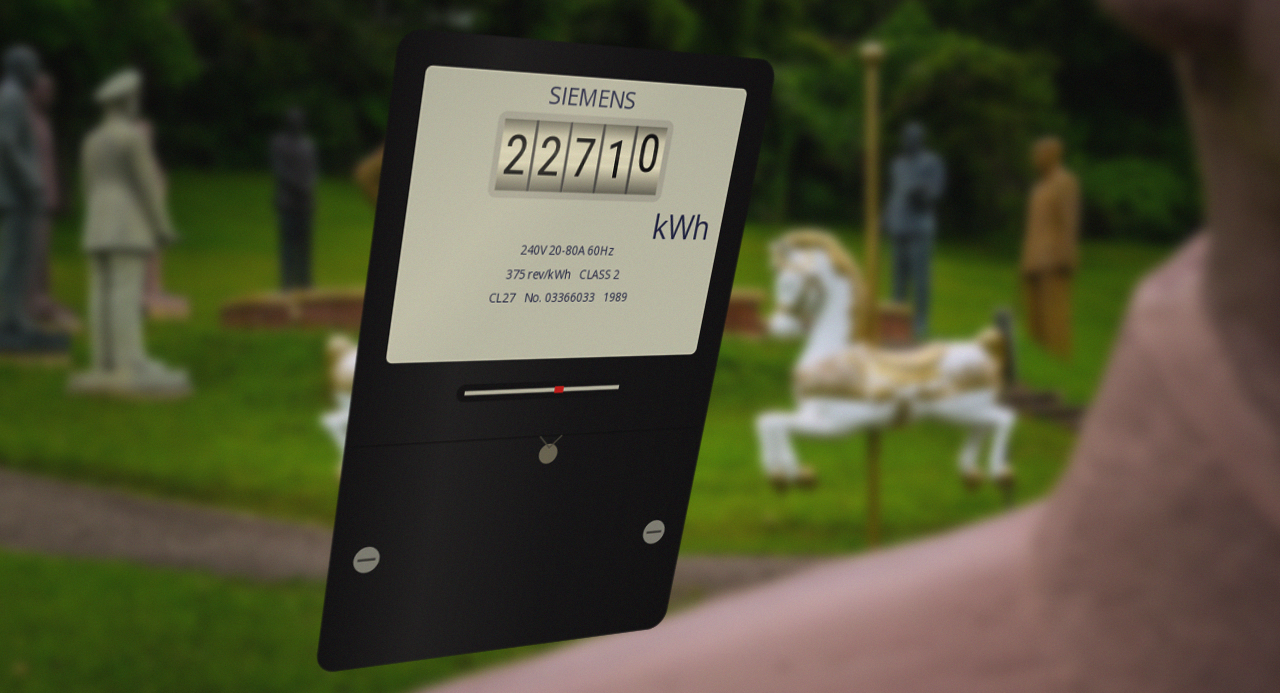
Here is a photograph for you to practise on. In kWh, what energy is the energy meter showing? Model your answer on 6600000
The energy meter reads 22710
